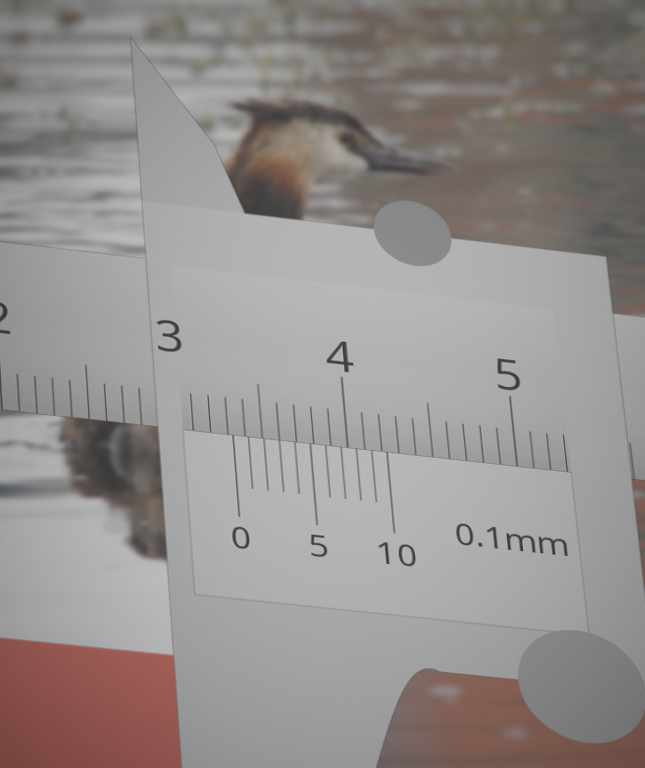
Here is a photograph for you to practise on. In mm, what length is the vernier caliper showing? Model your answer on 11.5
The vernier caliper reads 33.3
